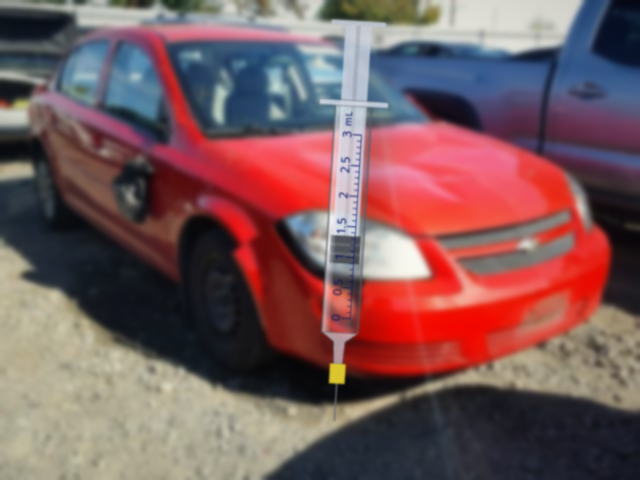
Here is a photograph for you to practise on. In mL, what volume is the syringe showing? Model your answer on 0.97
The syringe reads 0.9
